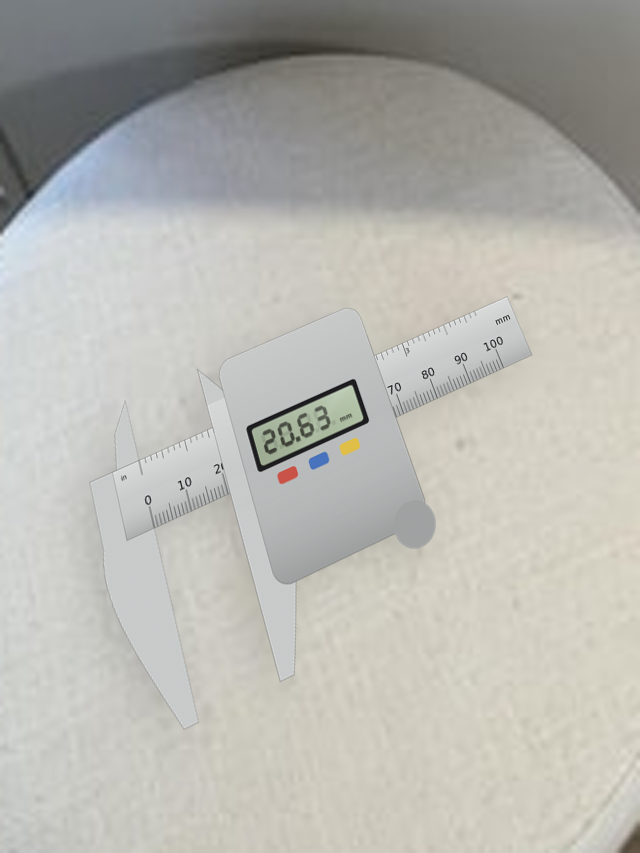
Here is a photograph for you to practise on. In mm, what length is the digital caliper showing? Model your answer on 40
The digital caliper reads 20.63
